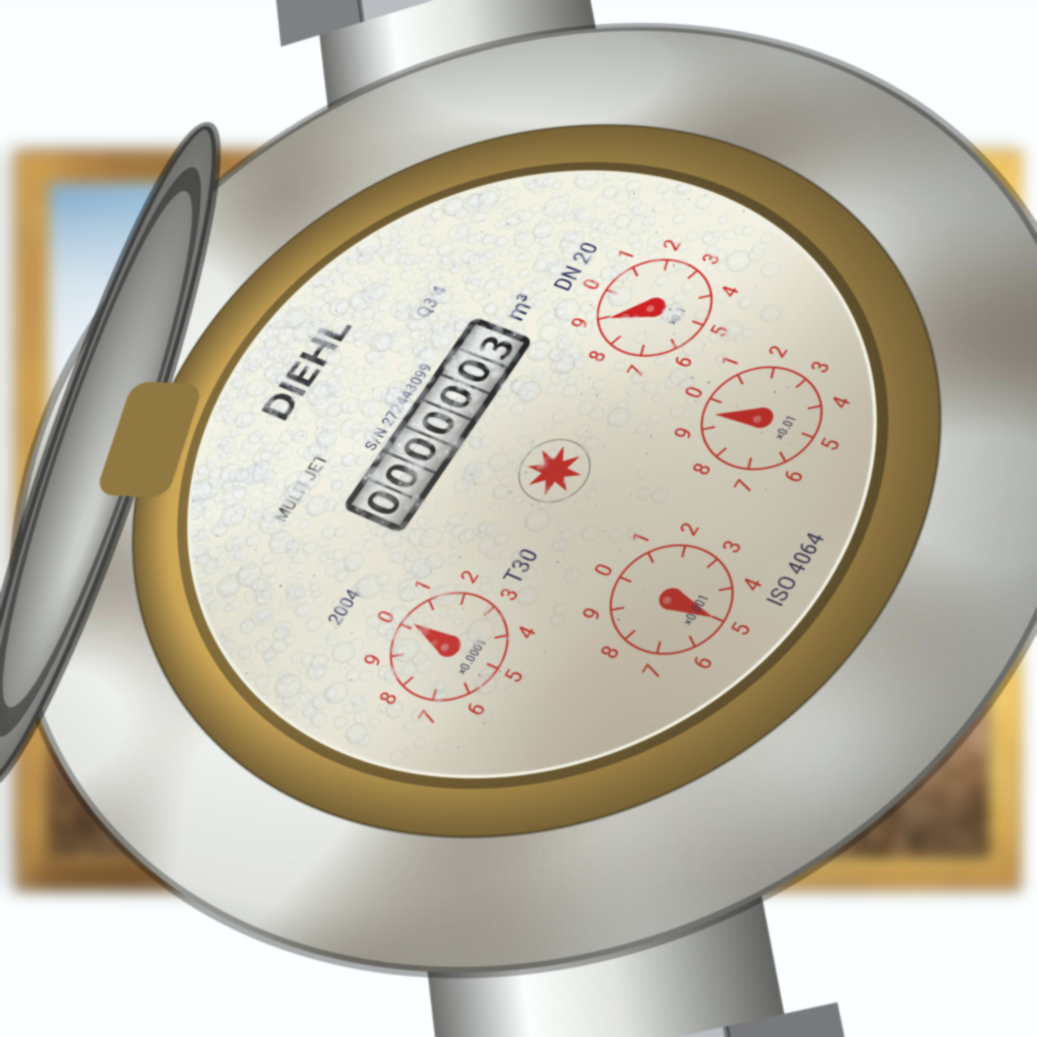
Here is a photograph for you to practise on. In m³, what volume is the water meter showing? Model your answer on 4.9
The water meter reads 2.8950
